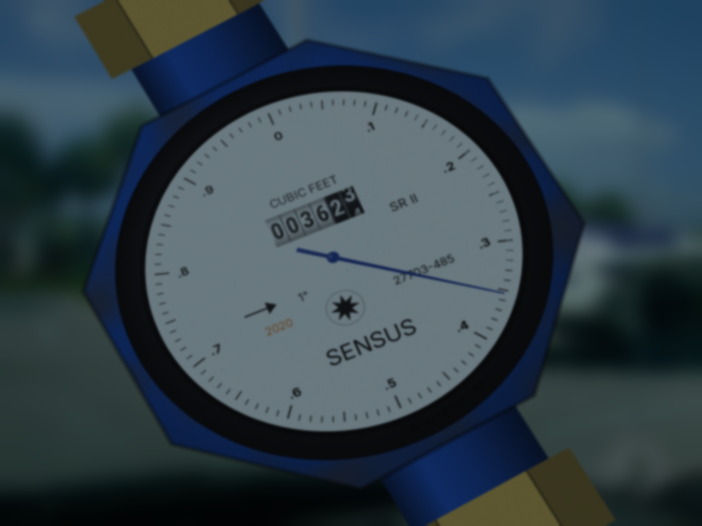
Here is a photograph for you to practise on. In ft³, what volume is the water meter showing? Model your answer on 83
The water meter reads 3623.35
